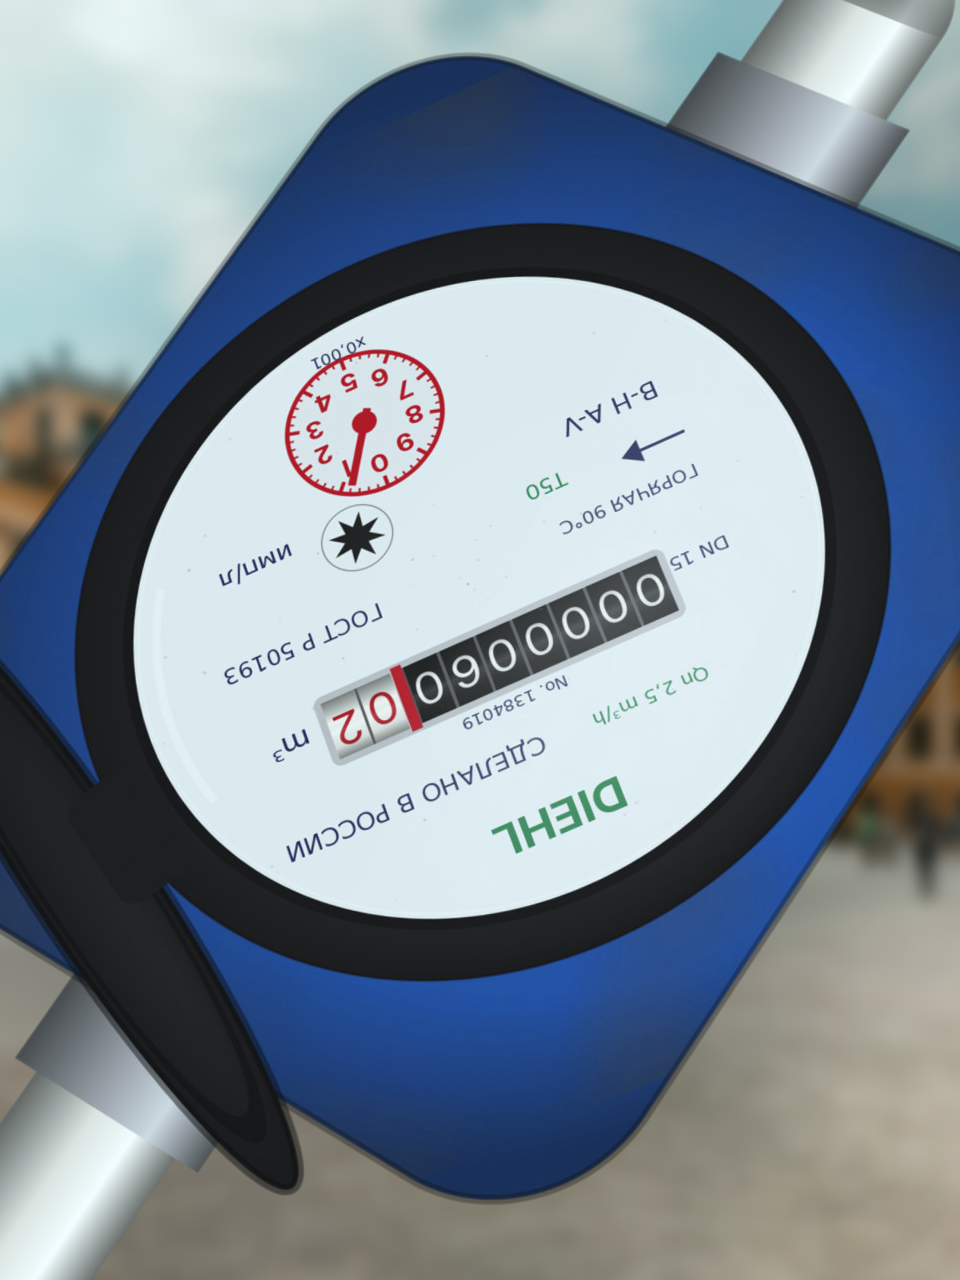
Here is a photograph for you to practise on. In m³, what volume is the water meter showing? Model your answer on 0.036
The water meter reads 60.020
